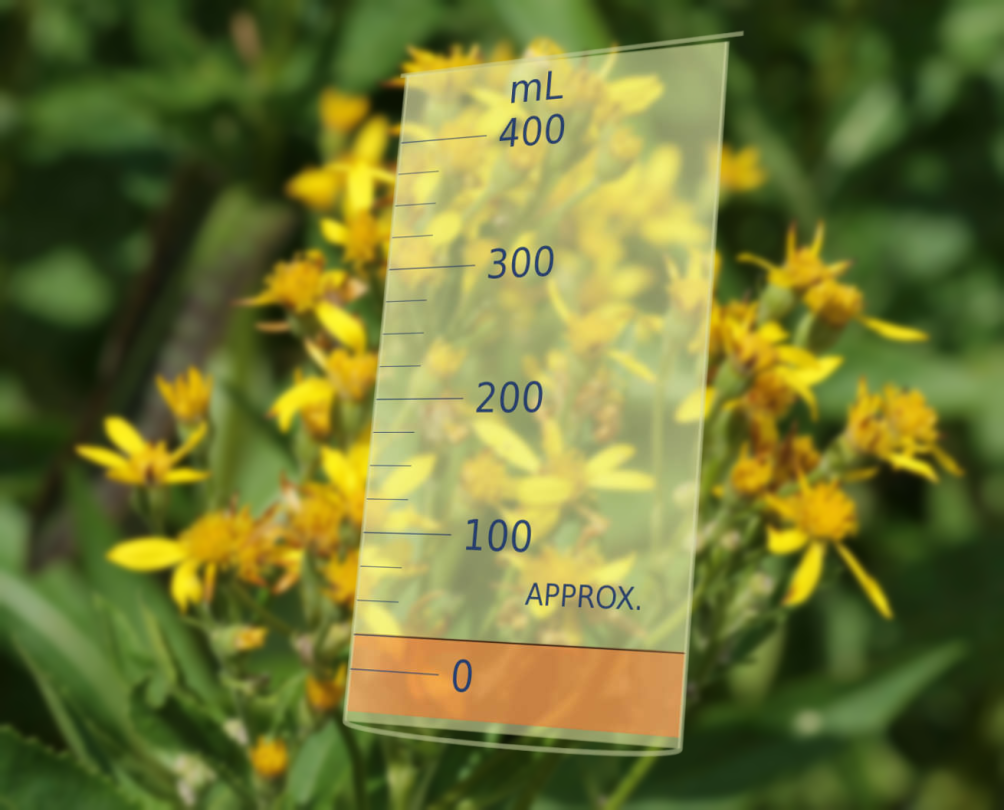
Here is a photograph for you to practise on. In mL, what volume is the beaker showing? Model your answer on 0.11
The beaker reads 25
